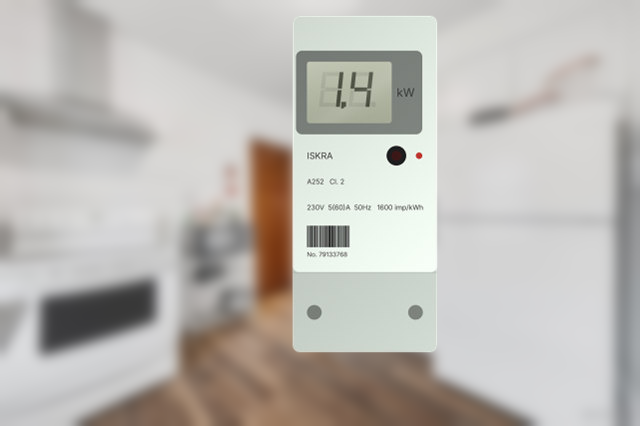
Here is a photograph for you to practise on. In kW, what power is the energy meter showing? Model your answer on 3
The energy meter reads 1.4
